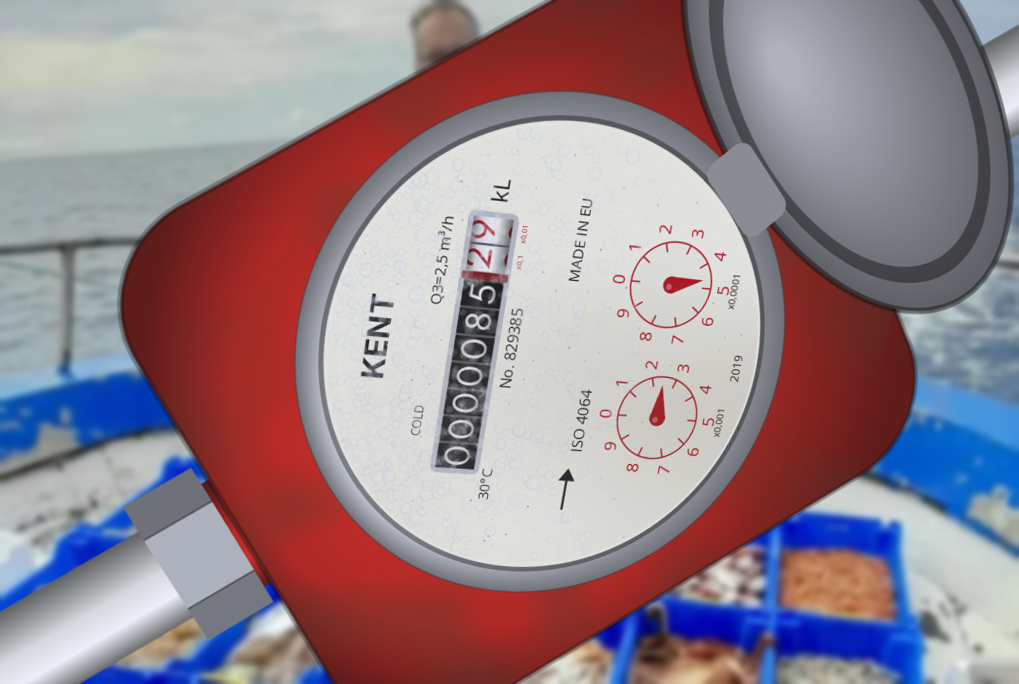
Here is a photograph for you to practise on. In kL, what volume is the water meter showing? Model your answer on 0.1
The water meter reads 85.2924
